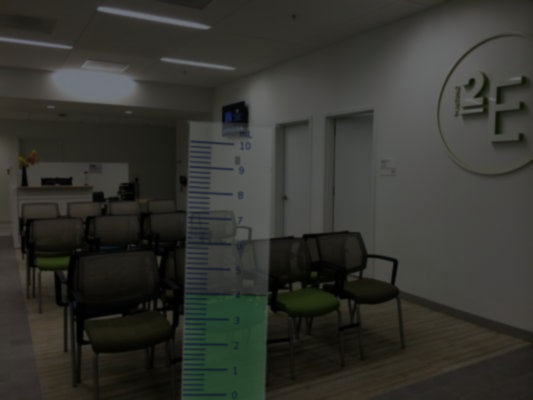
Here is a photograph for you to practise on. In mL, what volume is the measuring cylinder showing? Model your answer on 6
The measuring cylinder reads 4
